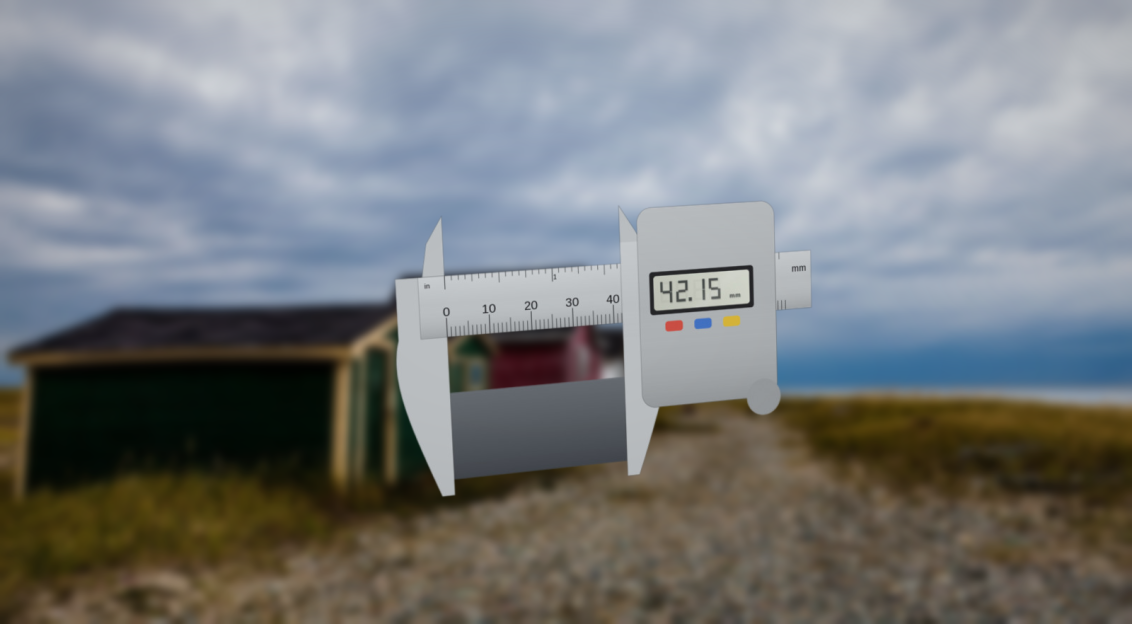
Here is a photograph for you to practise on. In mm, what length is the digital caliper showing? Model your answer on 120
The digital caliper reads 42.15
